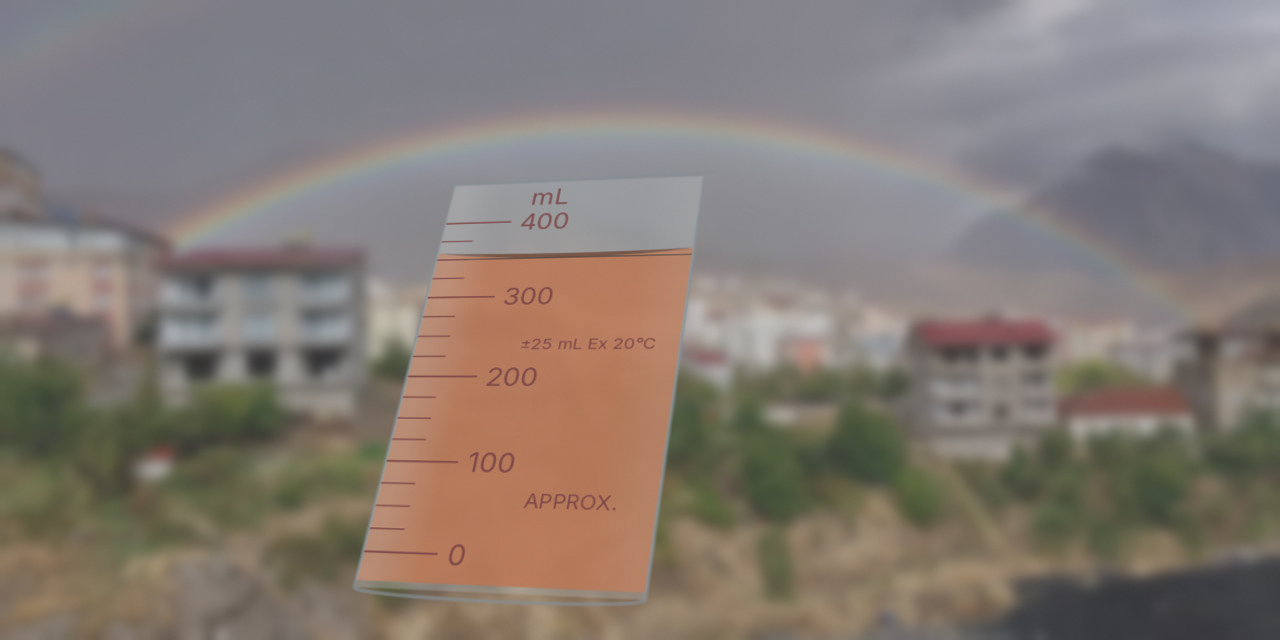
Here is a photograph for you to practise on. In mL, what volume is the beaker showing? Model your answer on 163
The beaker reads 350
